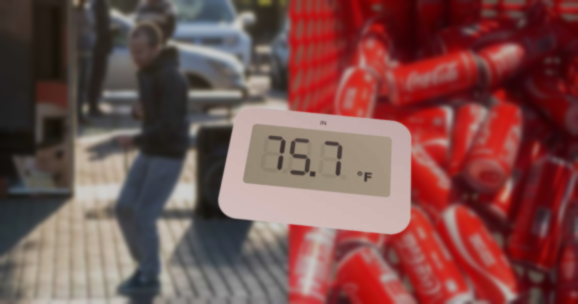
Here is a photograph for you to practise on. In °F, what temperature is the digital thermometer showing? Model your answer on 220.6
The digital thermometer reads 75.7
